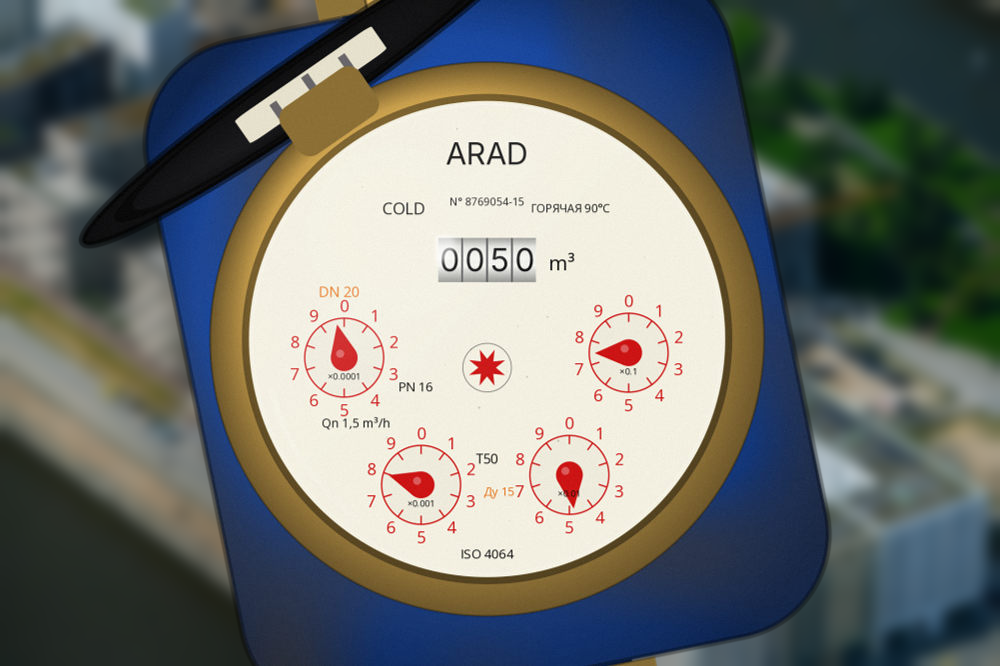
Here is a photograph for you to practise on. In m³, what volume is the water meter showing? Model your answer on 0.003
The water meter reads 50.7479
